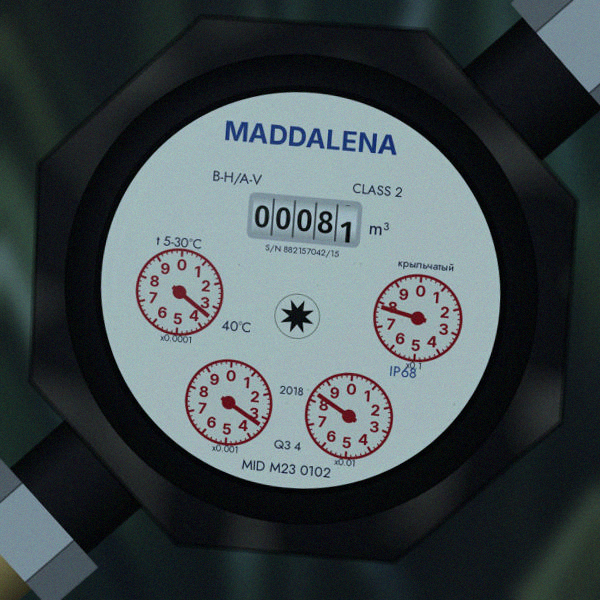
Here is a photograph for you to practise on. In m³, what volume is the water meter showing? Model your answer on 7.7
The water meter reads 80.7833
